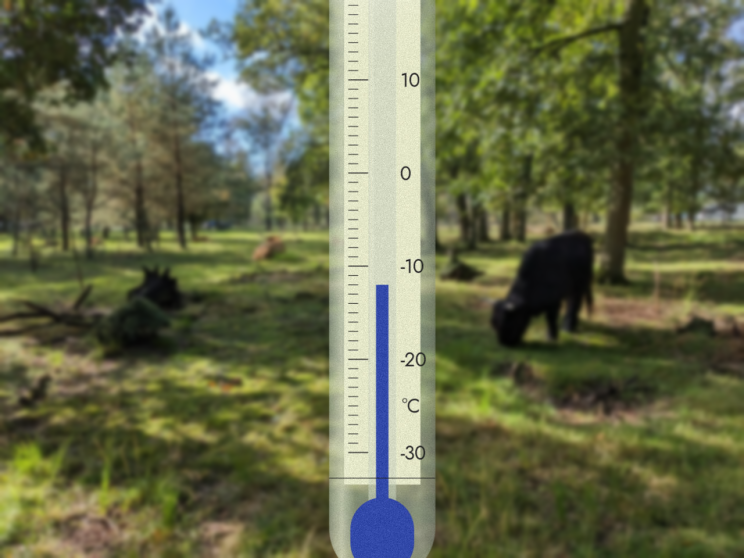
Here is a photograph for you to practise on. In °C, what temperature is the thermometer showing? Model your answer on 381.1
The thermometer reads -12
